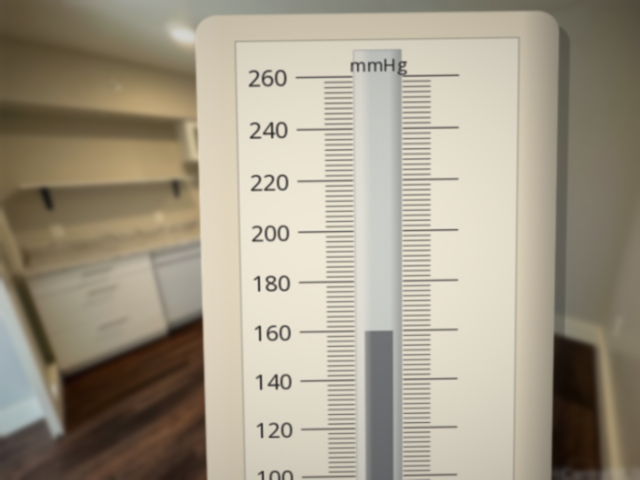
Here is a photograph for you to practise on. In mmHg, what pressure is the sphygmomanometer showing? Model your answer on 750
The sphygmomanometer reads 160
